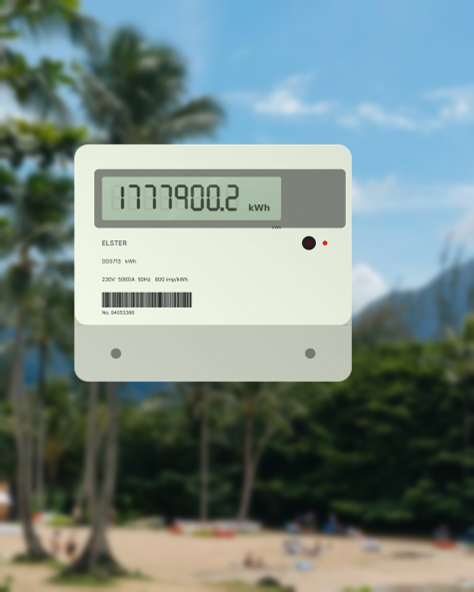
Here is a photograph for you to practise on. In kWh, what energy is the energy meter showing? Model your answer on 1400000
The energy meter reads 1777900.2
